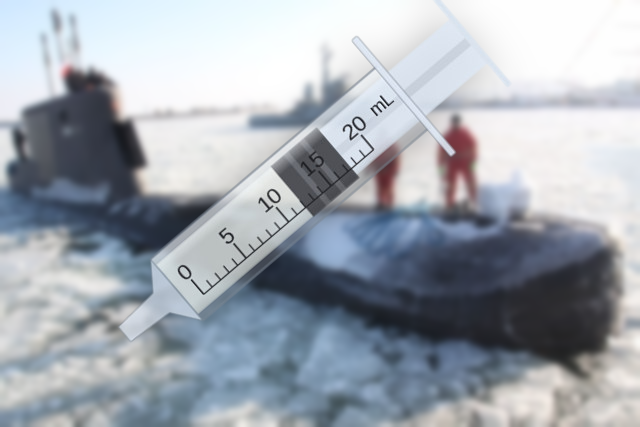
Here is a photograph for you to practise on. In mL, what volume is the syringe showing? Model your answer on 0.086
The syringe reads 12
